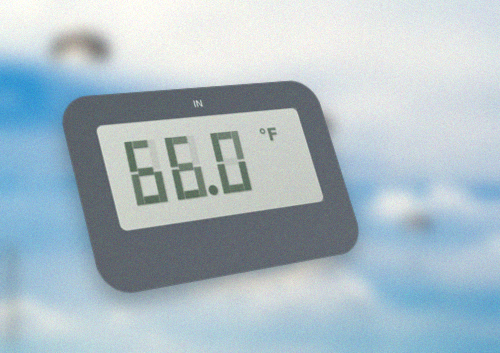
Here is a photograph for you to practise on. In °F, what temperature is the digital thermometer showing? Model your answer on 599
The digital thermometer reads 66.0
